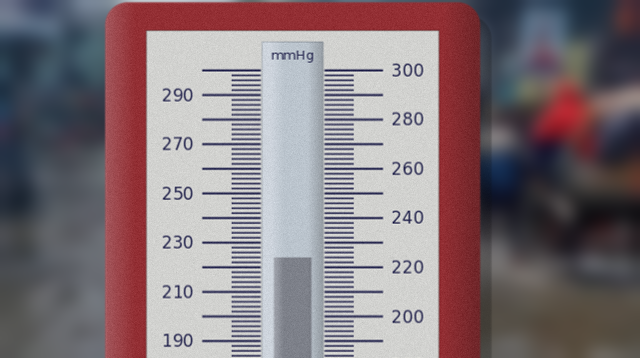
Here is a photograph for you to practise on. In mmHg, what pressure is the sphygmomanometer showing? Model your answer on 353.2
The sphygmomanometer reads 224
